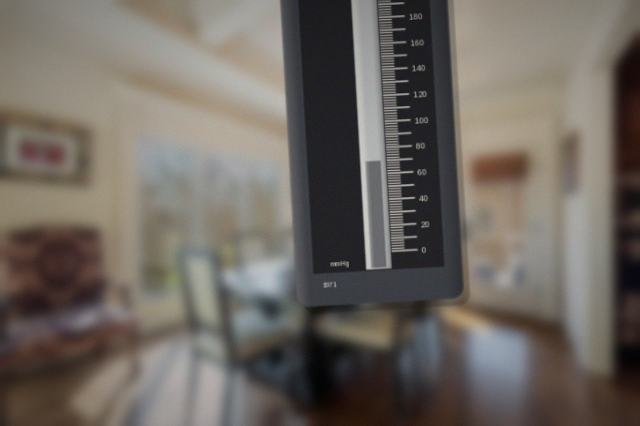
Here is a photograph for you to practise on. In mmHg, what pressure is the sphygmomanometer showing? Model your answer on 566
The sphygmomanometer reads 70
